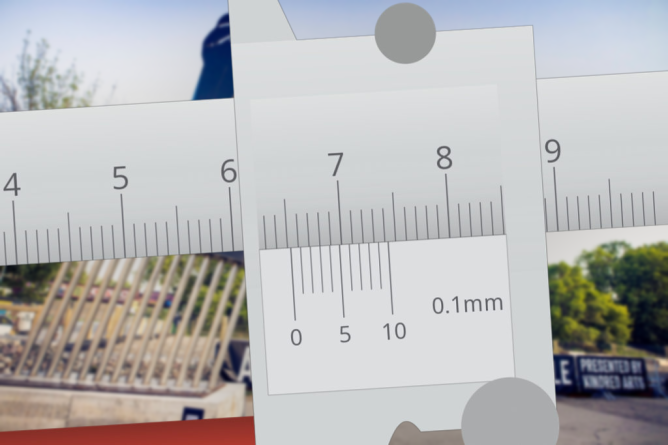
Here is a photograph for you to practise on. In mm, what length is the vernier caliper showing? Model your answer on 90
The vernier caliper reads 65.3
